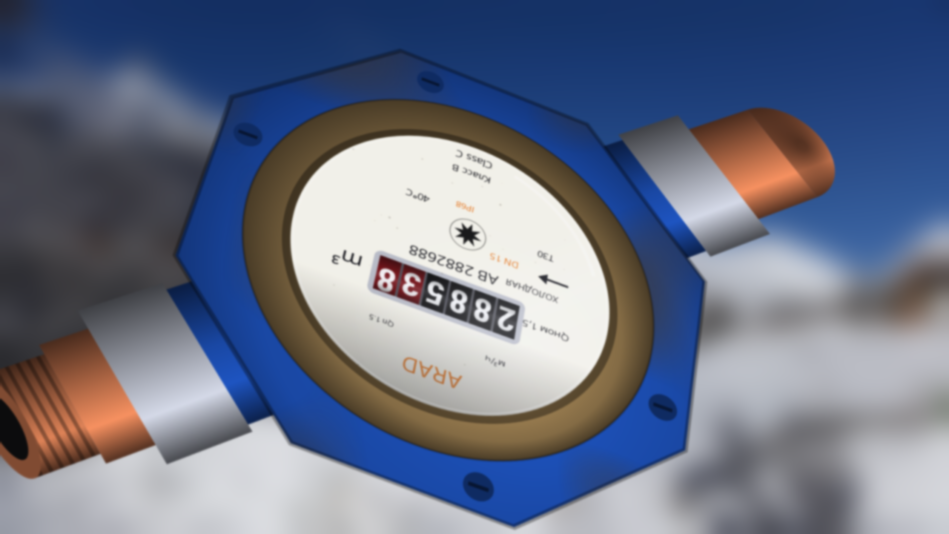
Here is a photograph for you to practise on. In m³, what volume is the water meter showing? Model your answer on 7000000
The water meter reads 2885.38
